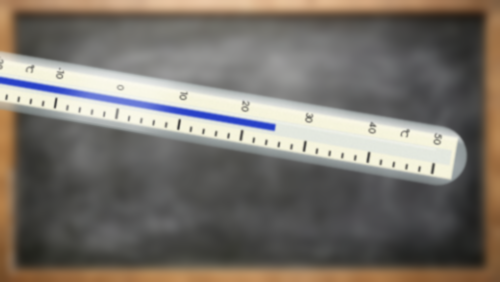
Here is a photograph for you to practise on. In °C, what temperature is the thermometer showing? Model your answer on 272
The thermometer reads 25
